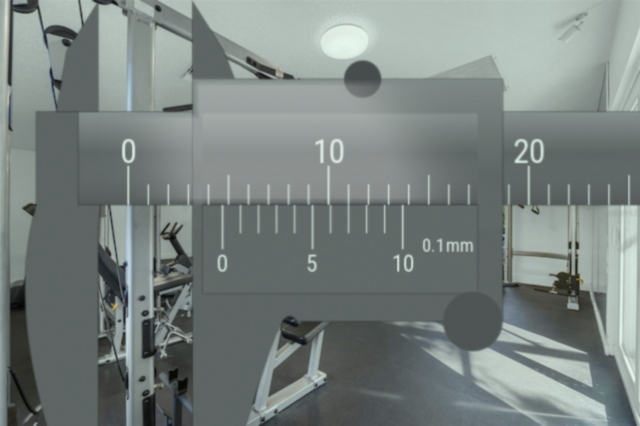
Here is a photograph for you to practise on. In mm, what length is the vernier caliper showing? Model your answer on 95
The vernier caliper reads 4.7
